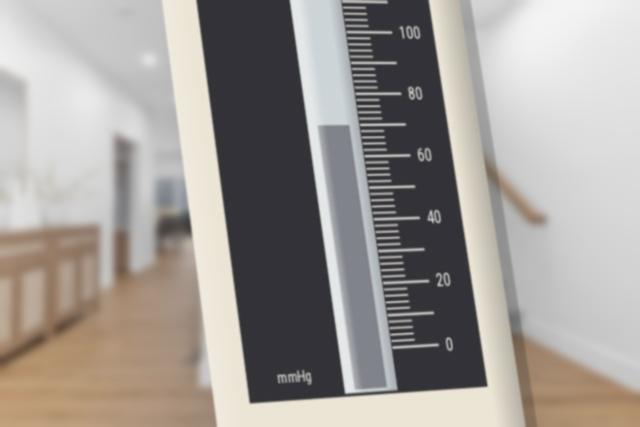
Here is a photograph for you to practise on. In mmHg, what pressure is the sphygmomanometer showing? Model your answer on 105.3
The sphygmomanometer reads 70
